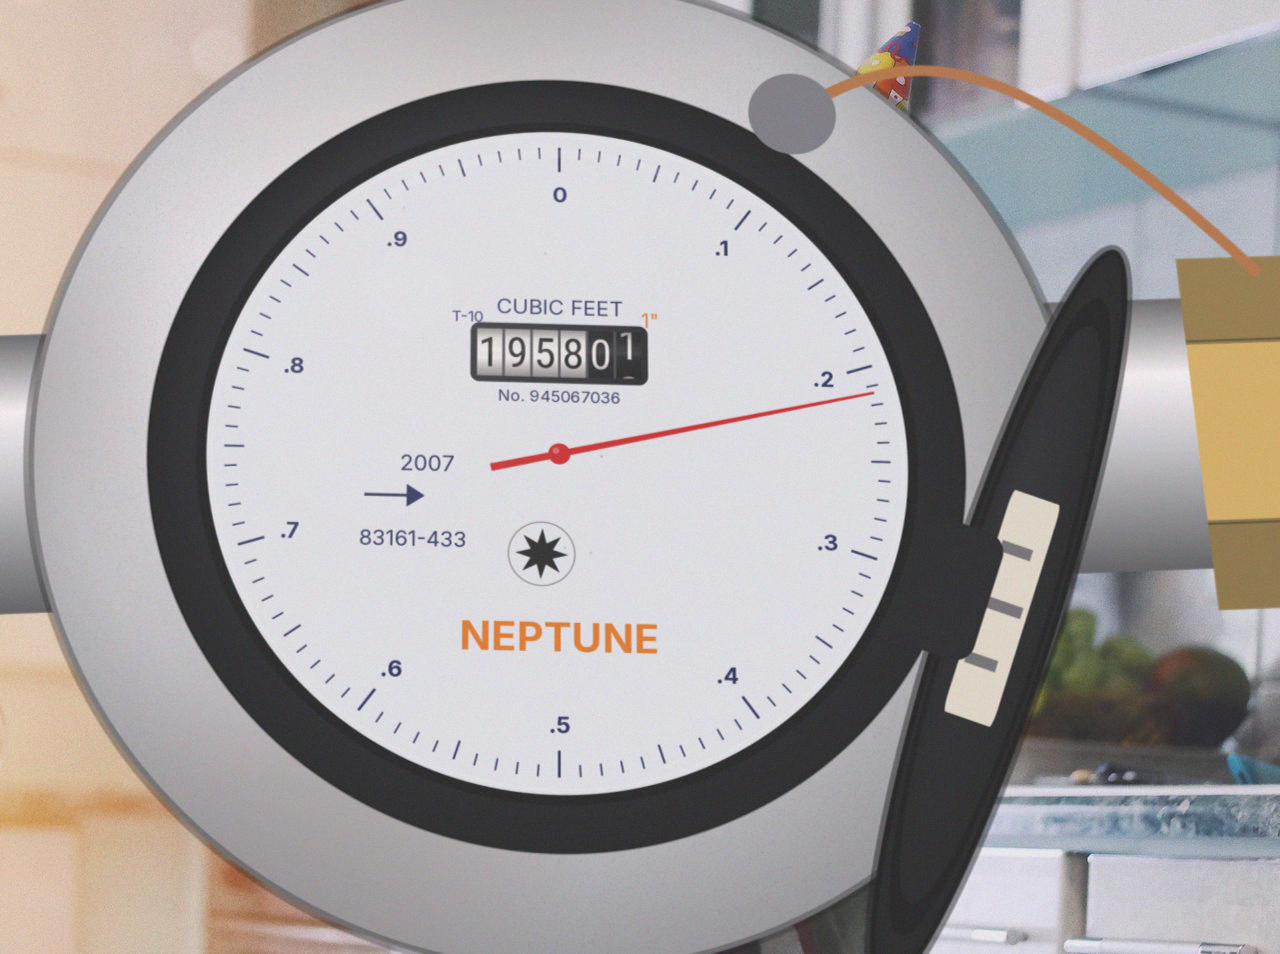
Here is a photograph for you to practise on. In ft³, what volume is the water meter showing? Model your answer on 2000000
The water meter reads 195801.21
